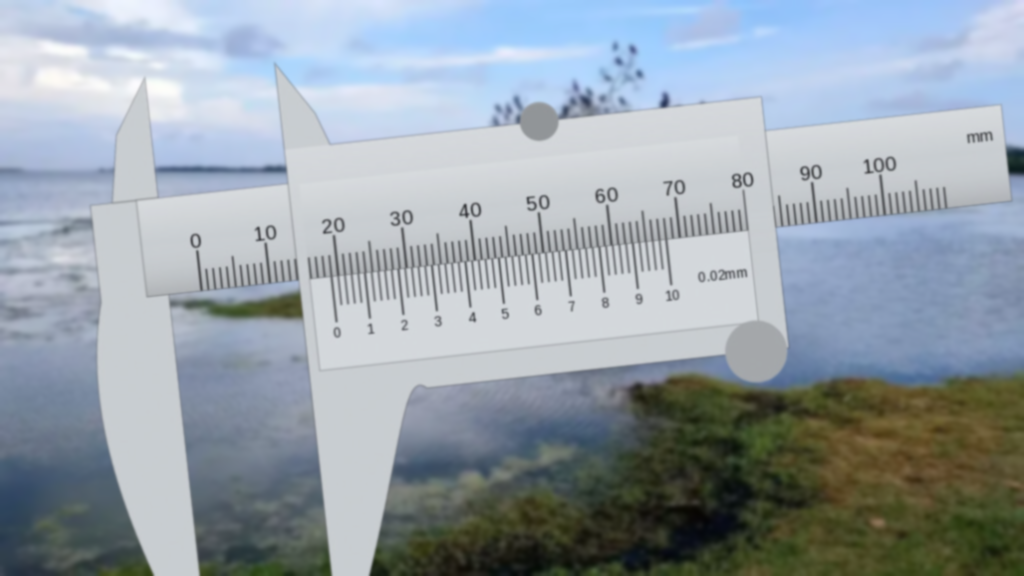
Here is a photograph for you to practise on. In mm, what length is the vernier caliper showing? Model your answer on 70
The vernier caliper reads 19.0
